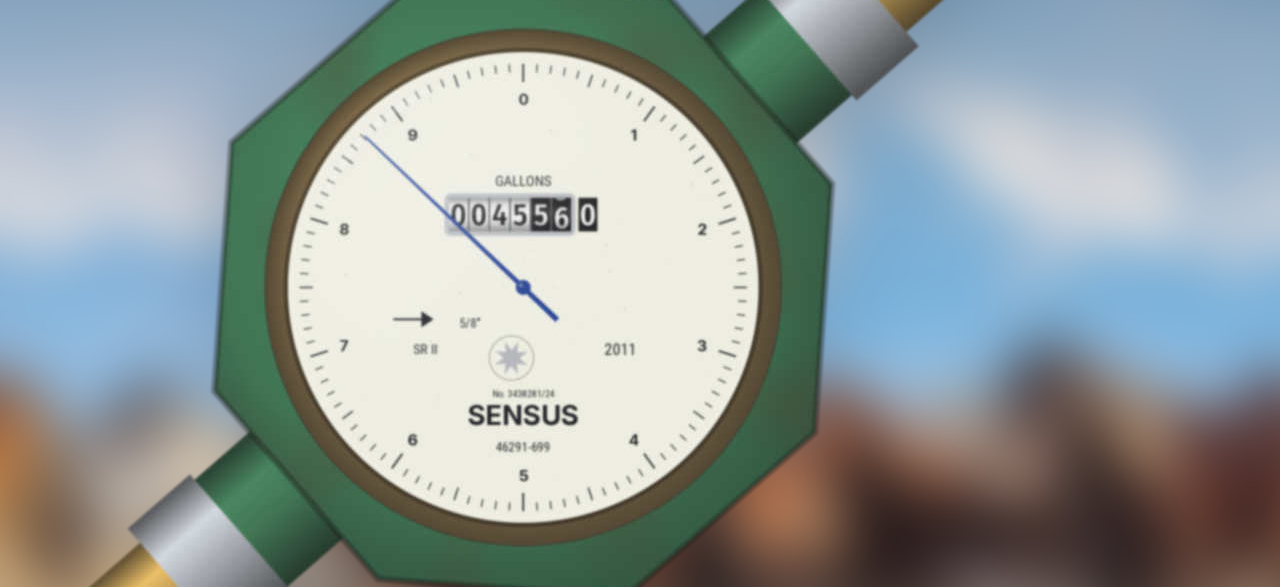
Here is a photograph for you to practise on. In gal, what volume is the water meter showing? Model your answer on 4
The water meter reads 45558.7
